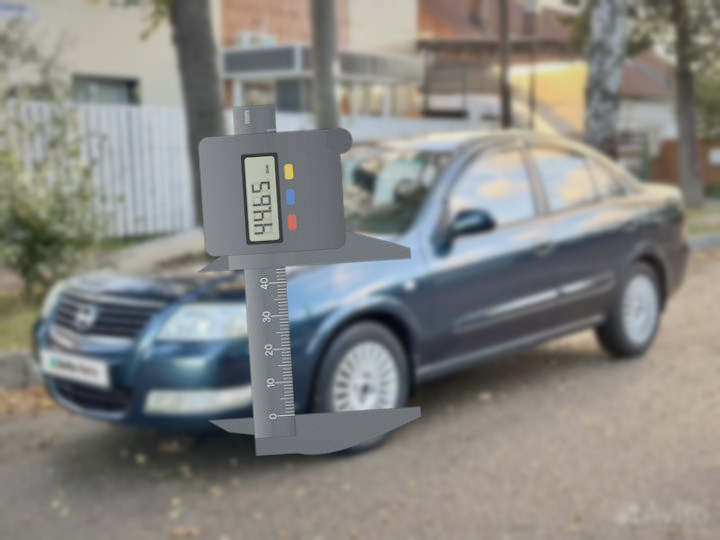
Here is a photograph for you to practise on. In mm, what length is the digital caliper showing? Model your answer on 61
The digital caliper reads 44.65
